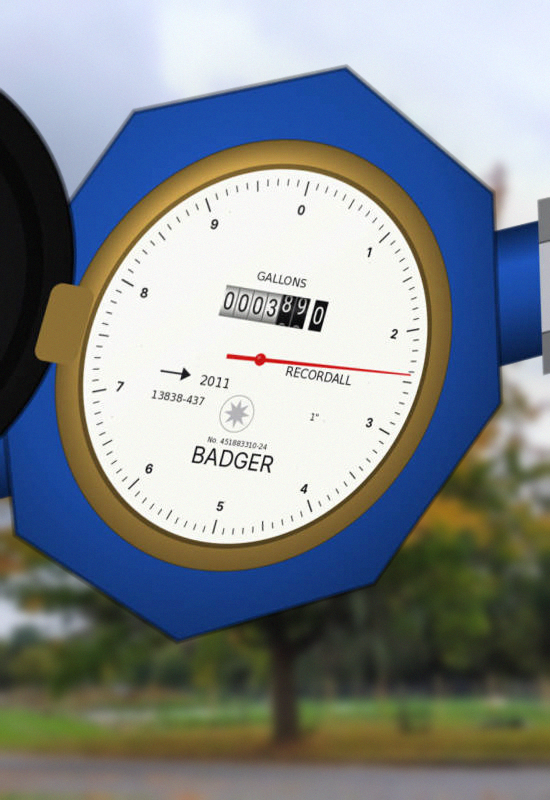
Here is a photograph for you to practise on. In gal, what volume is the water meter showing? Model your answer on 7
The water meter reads 3892.4
